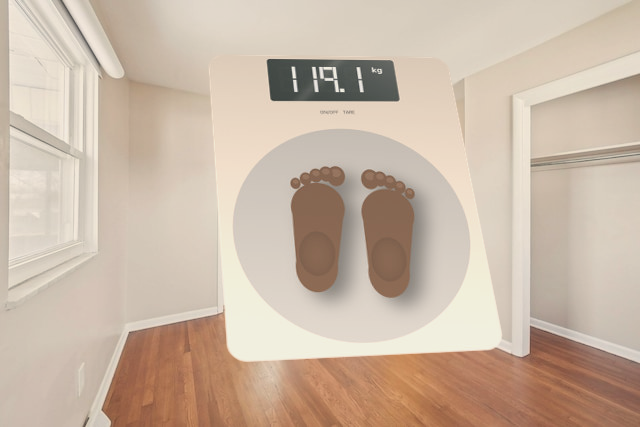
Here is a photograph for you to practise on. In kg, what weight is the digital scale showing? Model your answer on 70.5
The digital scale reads 119.1
